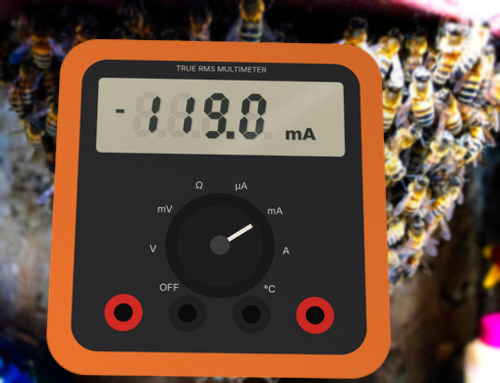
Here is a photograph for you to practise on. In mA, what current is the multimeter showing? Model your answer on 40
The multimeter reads -119.0
